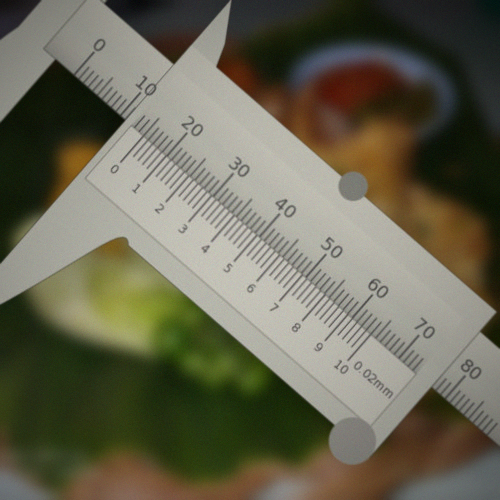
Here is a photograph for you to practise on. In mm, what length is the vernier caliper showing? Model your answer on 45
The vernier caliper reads 15.0
